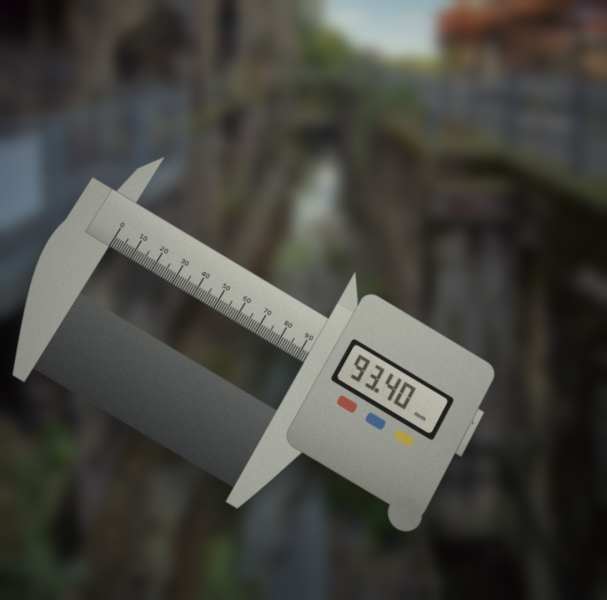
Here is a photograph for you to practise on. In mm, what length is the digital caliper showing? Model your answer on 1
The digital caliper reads 93.40
